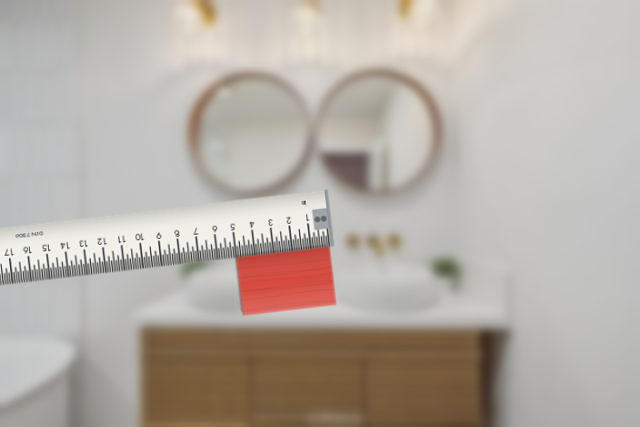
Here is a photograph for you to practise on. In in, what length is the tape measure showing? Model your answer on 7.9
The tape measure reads 5
